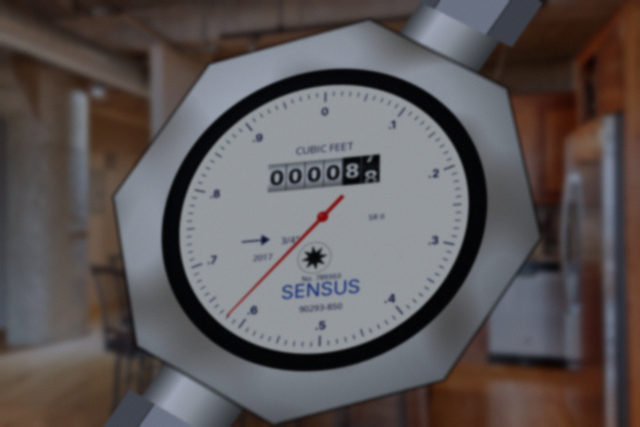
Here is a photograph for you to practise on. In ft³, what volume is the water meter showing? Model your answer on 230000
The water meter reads 87.62
